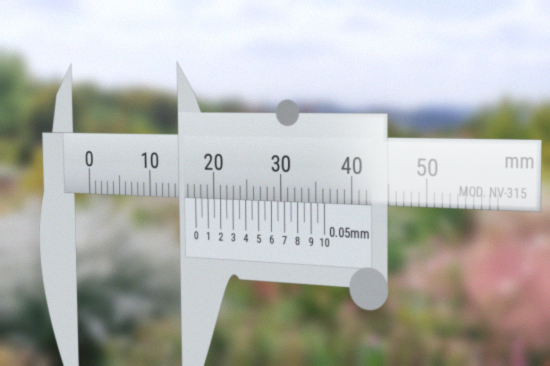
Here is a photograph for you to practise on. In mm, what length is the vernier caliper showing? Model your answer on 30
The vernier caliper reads 17.2
